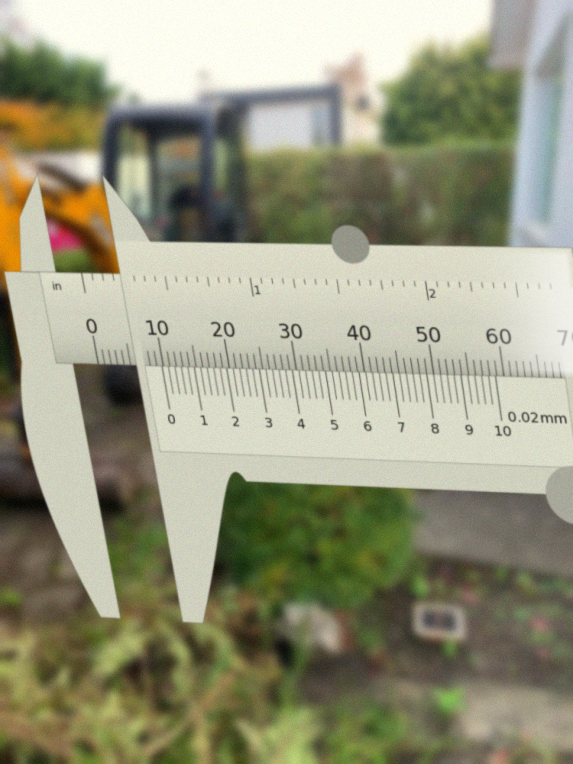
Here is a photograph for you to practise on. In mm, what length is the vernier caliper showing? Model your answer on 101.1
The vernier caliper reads 9.8
